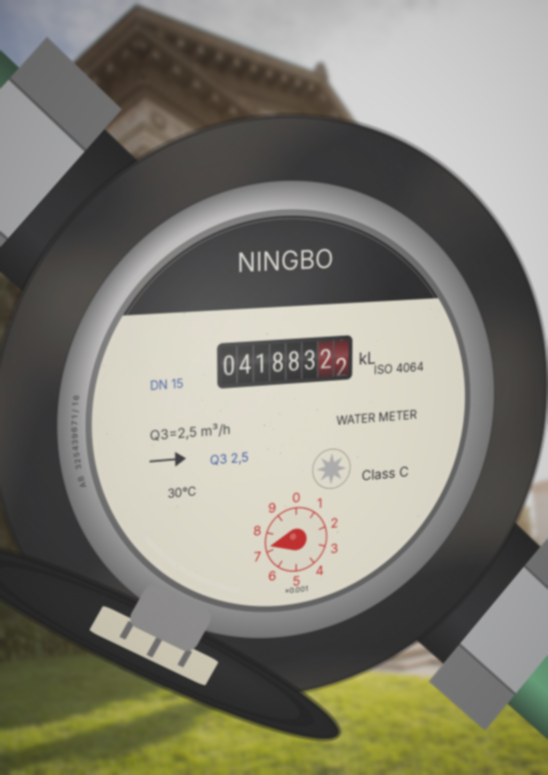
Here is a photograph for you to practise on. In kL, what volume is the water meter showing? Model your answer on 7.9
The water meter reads 41883.217
